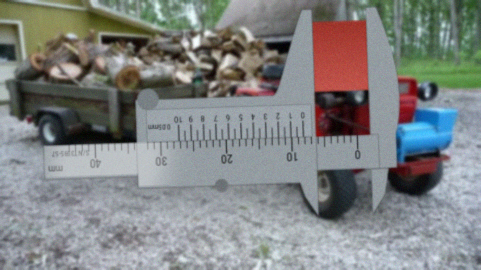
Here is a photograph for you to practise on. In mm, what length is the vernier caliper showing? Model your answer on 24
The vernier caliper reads 8.2
